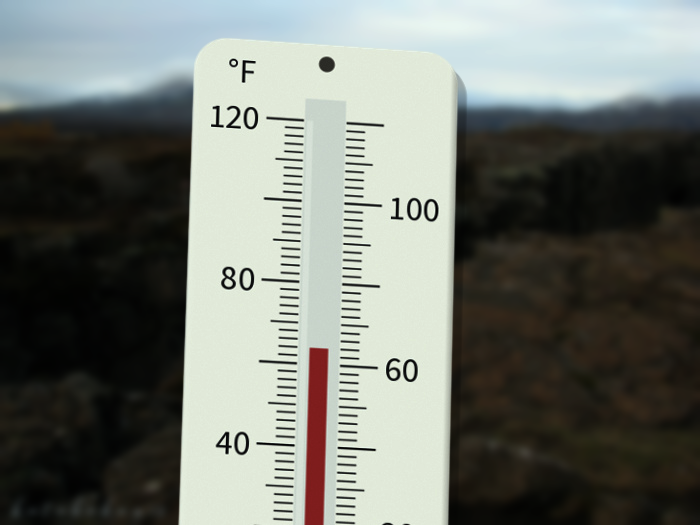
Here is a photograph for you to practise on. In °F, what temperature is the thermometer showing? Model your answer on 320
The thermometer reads 64
